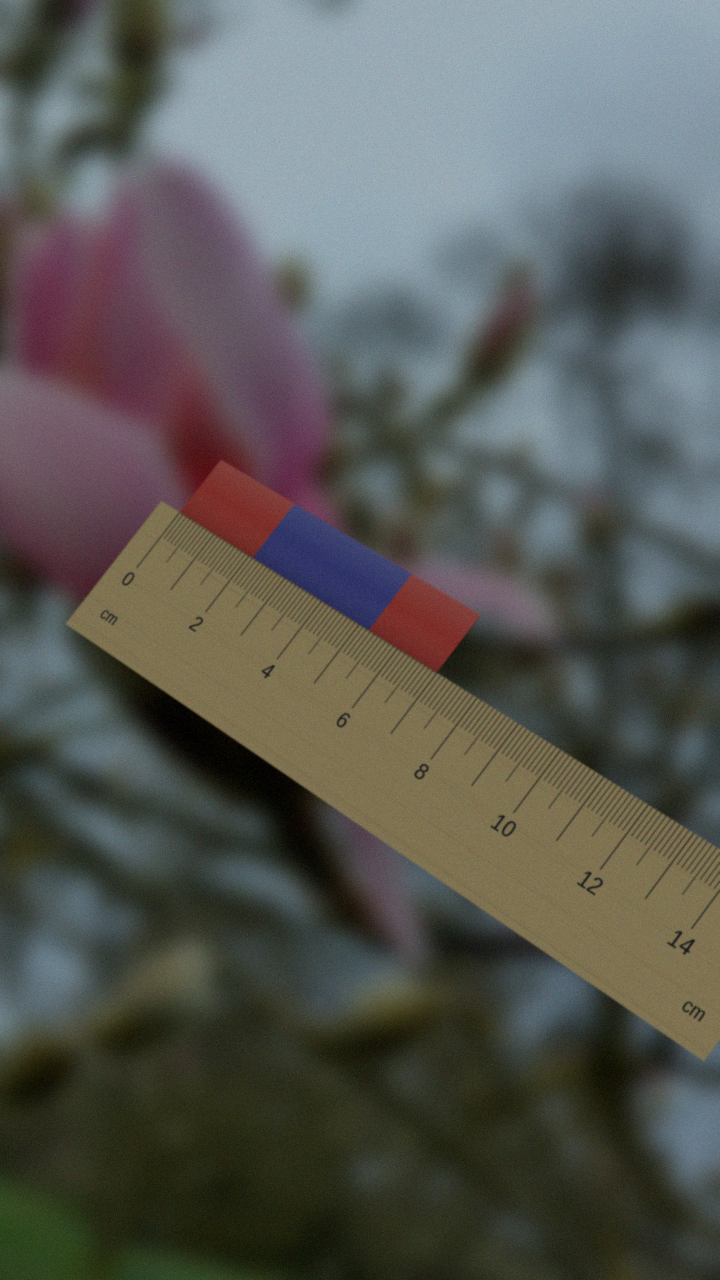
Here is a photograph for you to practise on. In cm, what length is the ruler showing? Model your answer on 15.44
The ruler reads 7
